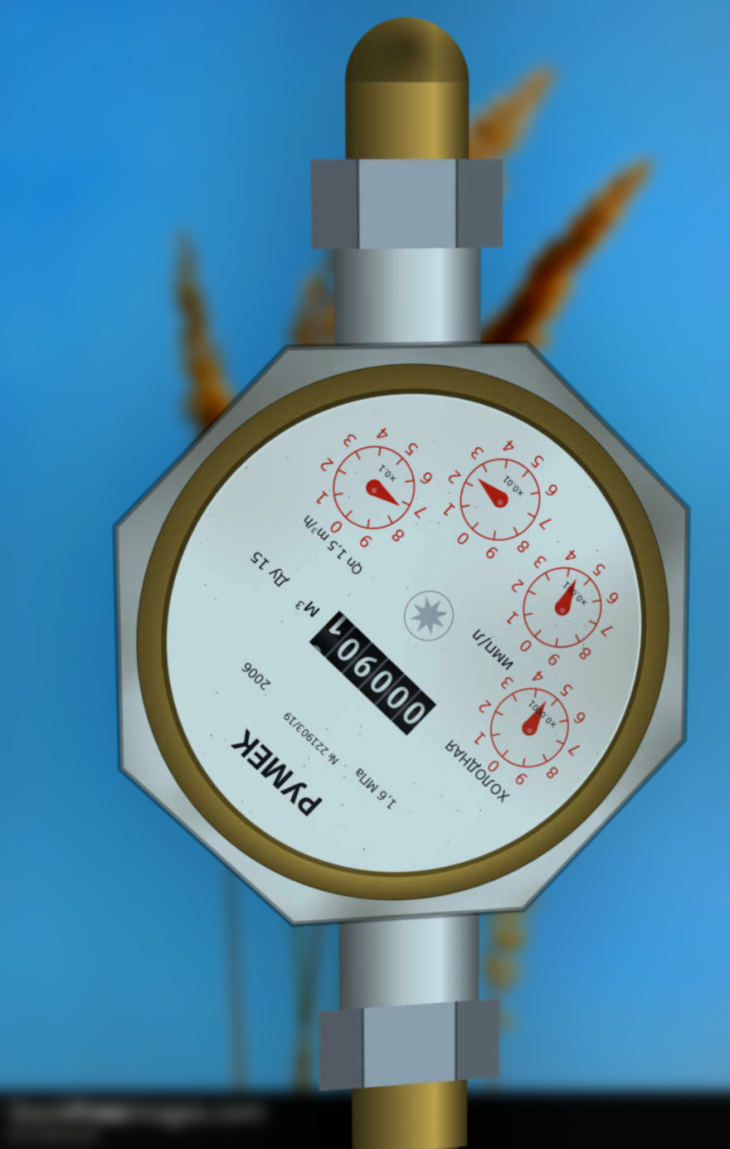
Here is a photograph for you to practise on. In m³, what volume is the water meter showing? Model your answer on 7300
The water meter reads 900.7244
